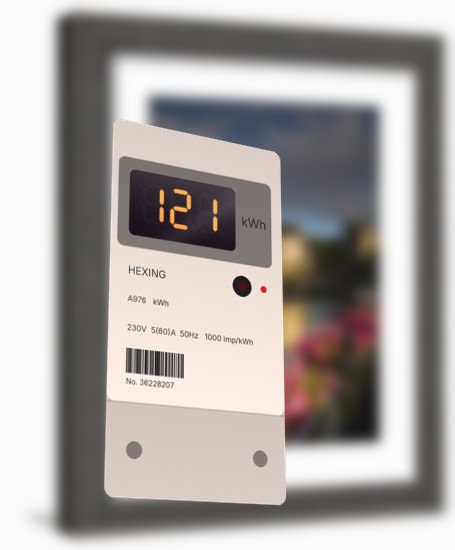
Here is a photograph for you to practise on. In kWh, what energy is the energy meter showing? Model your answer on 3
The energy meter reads 121
